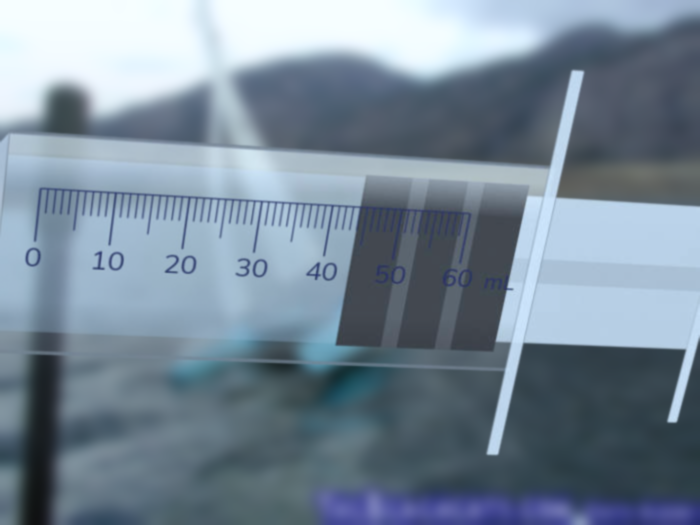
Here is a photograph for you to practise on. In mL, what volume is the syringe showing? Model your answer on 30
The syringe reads 44
